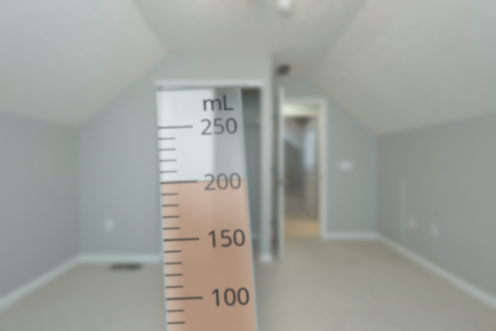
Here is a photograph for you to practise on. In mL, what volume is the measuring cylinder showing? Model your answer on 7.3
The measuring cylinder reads 200
